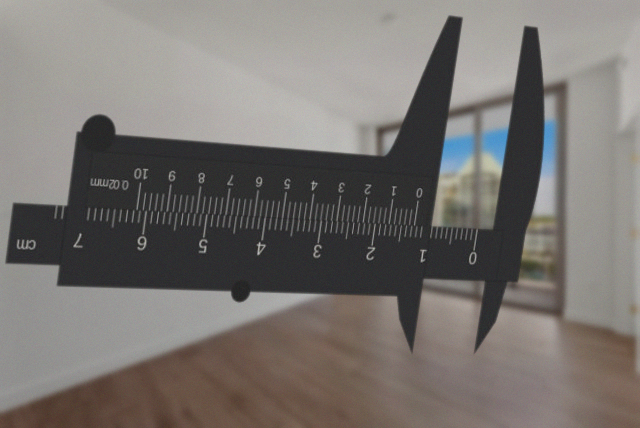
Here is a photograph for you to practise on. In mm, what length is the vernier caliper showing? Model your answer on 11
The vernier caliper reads 12.5
